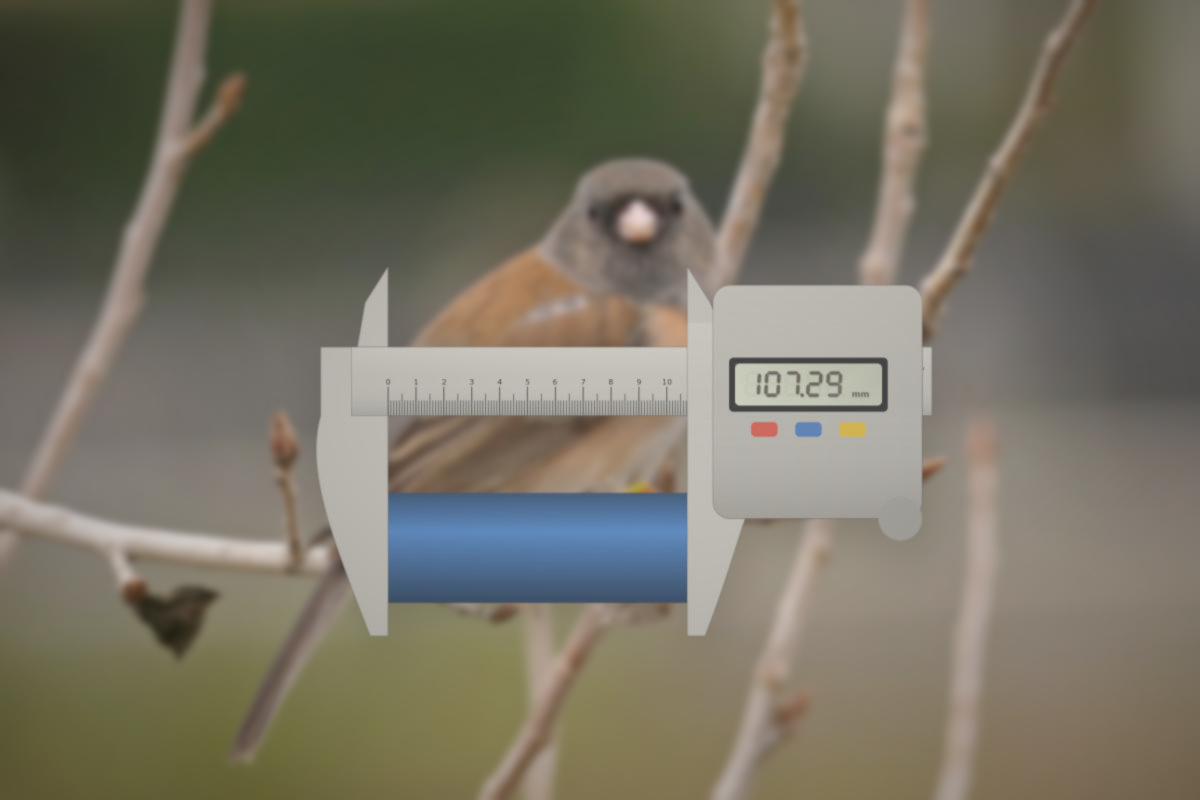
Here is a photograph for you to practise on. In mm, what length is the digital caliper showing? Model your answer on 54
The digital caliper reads 107.29
